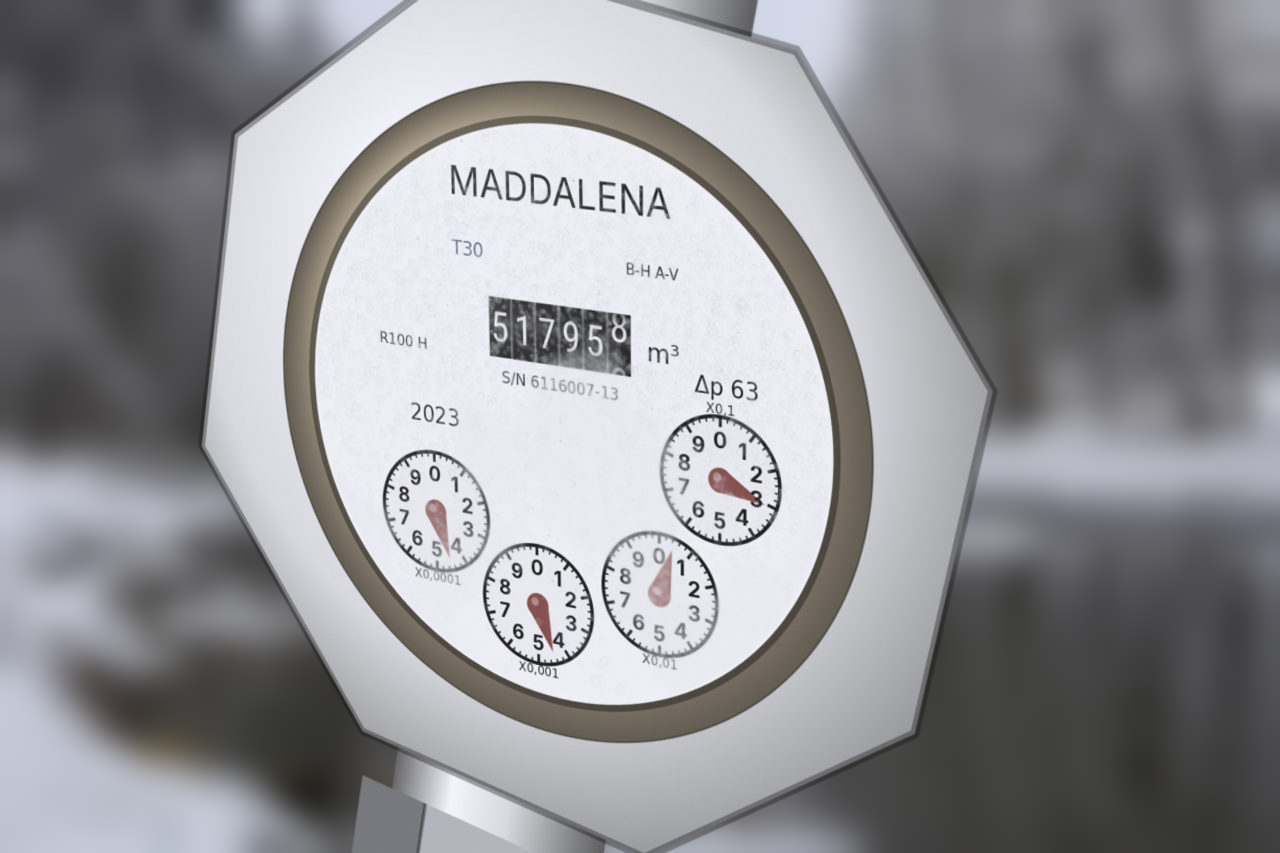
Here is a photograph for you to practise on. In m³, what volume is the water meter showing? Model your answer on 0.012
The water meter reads 517958.3044
